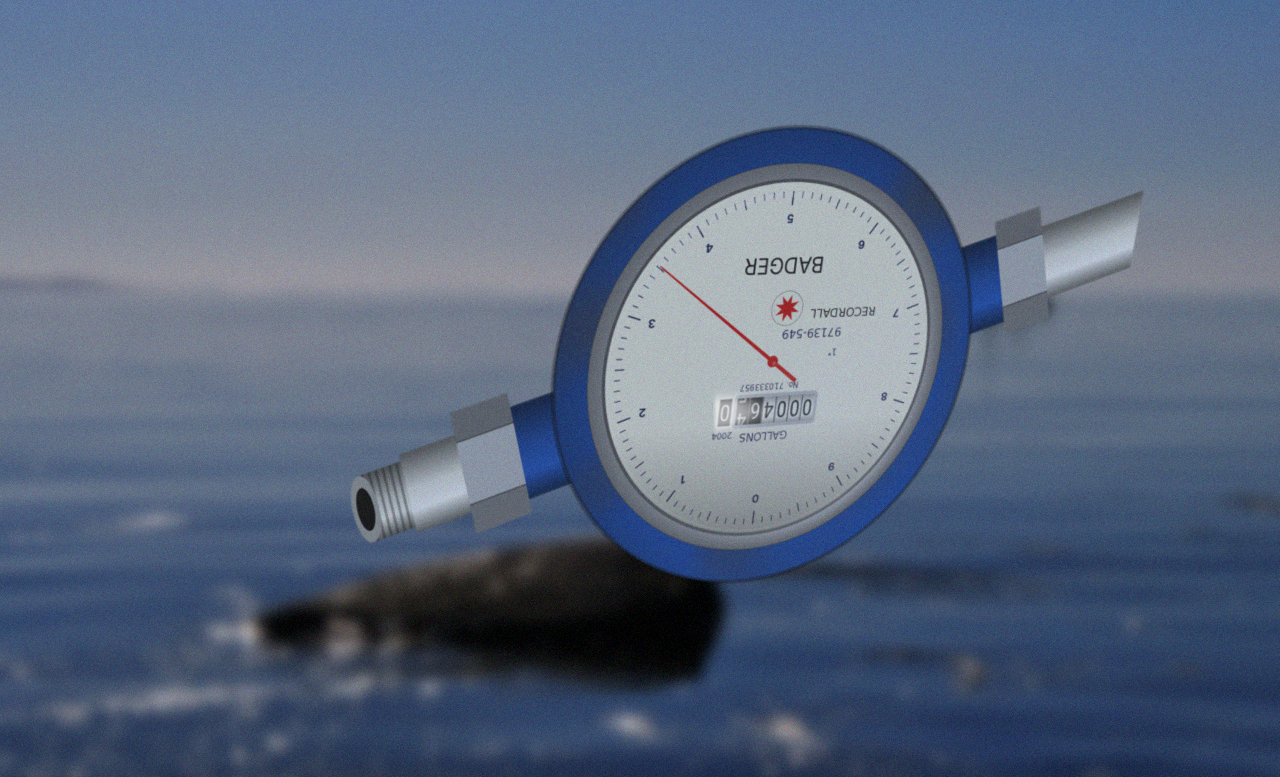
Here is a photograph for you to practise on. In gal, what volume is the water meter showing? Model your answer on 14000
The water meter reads 4643.5
